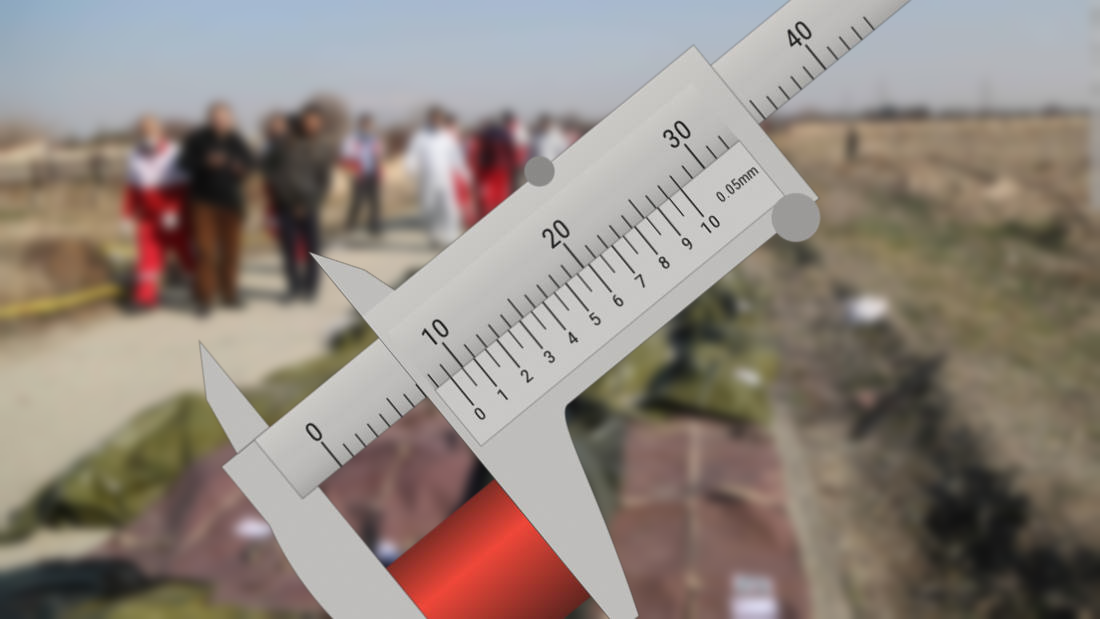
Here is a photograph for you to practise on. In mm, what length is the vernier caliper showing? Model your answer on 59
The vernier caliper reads 9.0
